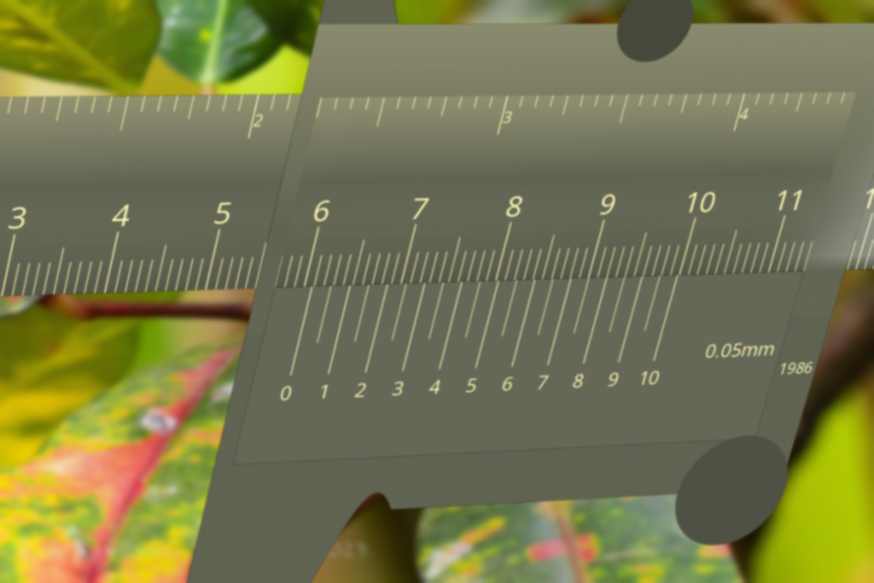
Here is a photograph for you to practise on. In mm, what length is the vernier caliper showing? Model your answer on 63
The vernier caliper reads 60.8
